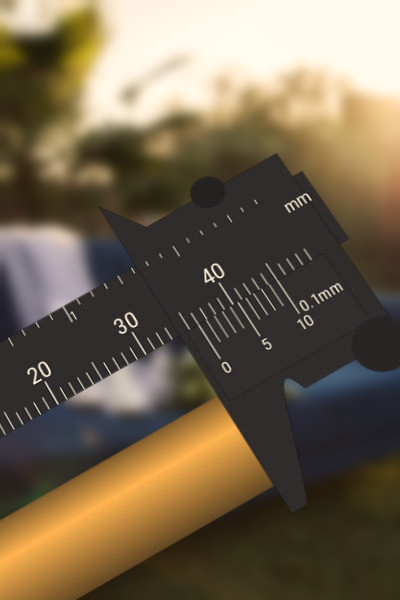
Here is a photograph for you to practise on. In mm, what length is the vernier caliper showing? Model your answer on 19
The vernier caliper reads 36.0
